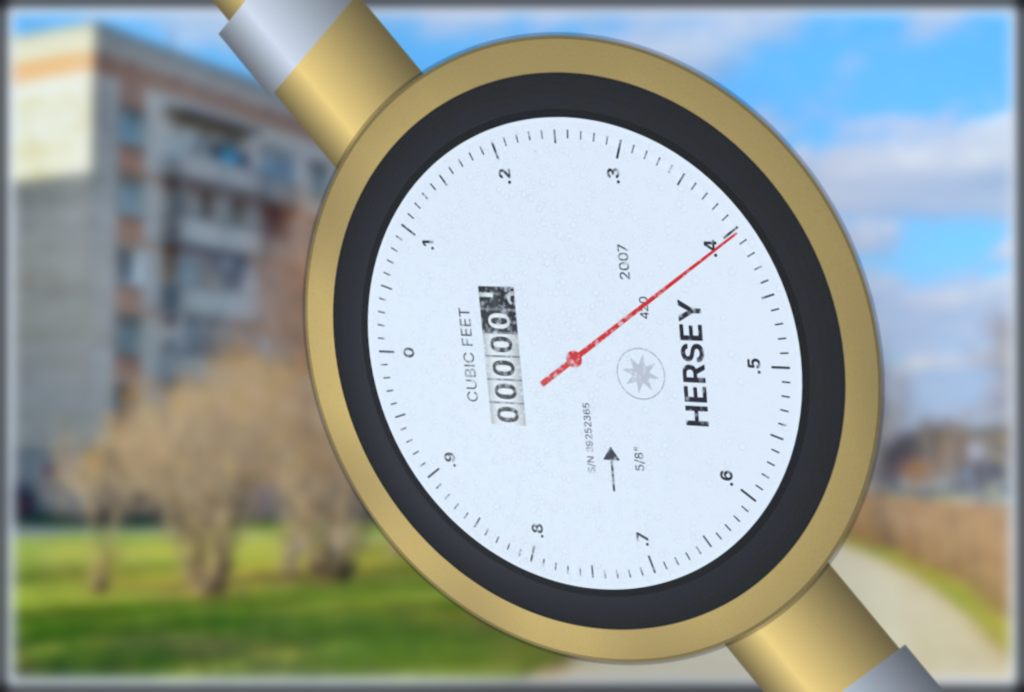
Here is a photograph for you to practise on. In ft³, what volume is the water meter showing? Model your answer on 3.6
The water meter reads 1.40
